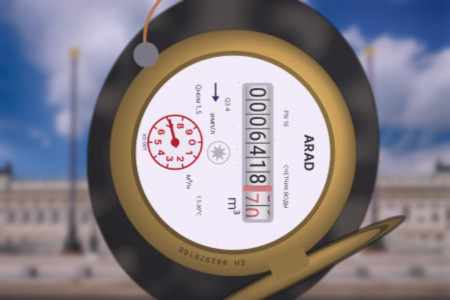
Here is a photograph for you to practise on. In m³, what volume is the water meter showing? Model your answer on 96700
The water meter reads 6418.697
